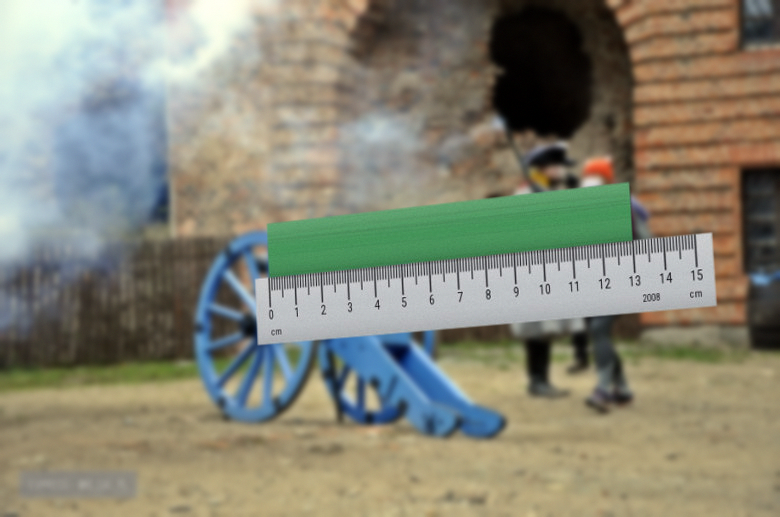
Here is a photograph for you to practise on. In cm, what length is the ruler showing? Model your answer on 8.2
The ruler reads 13
